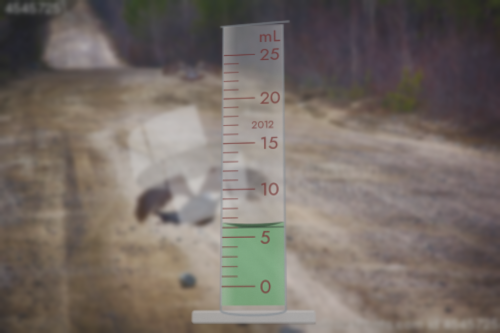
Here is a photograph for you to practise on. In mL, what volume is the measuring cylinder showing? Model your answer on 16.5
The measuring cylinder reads 6
